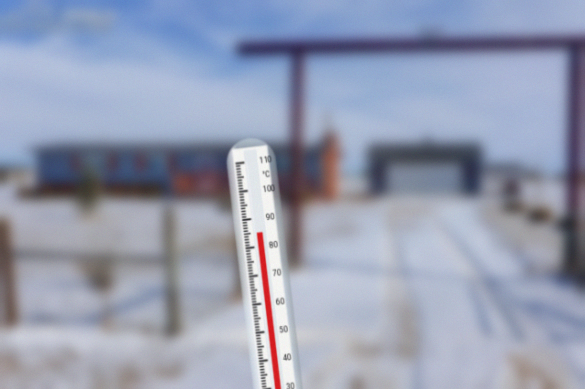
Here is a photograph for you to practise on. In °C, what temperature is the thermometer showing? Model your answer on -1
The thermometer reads 85
